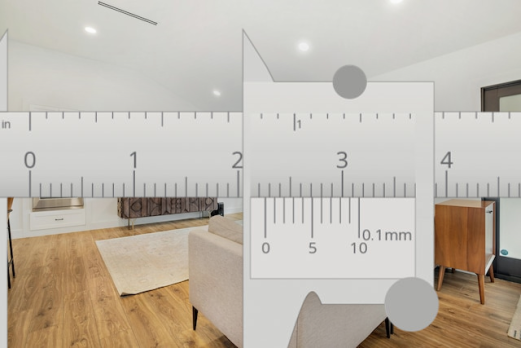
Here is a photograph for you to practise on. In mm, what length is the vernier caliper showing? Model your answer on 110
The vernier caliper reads 22.6
